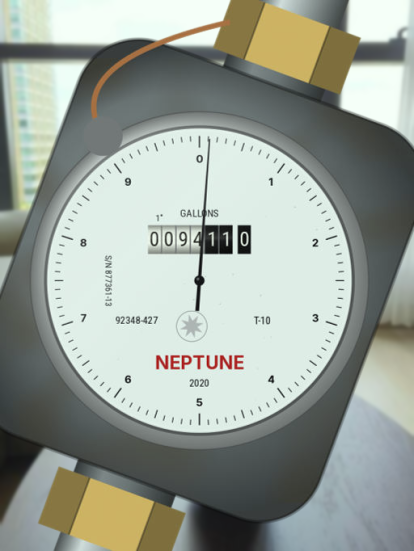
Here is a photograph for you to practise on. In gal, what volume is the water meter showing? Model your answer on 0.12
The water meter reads 94110.1
